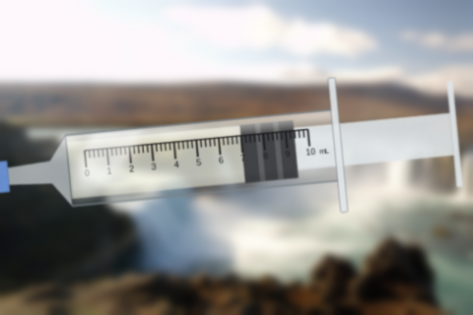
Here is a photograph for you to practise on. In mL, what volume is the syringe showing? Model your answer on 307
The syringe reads 7
